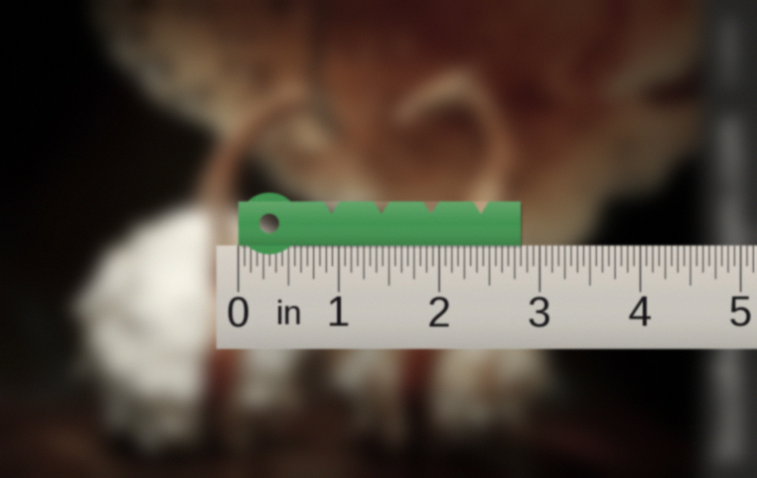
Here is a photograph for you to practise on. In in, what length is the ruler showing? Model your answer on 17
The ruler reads 2.8125
